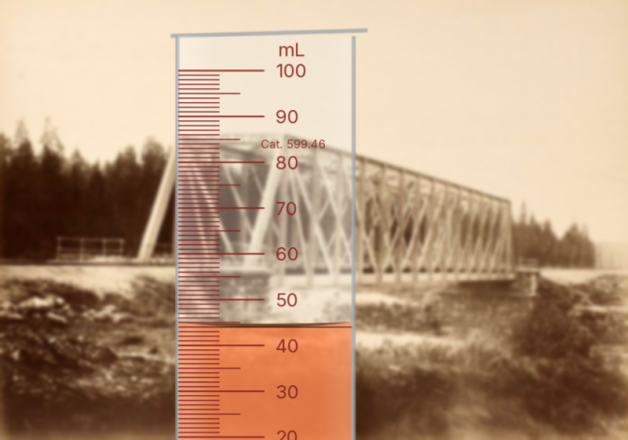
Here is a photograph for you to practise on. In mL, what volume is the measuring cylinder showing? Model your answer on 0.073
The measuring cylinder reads 44
